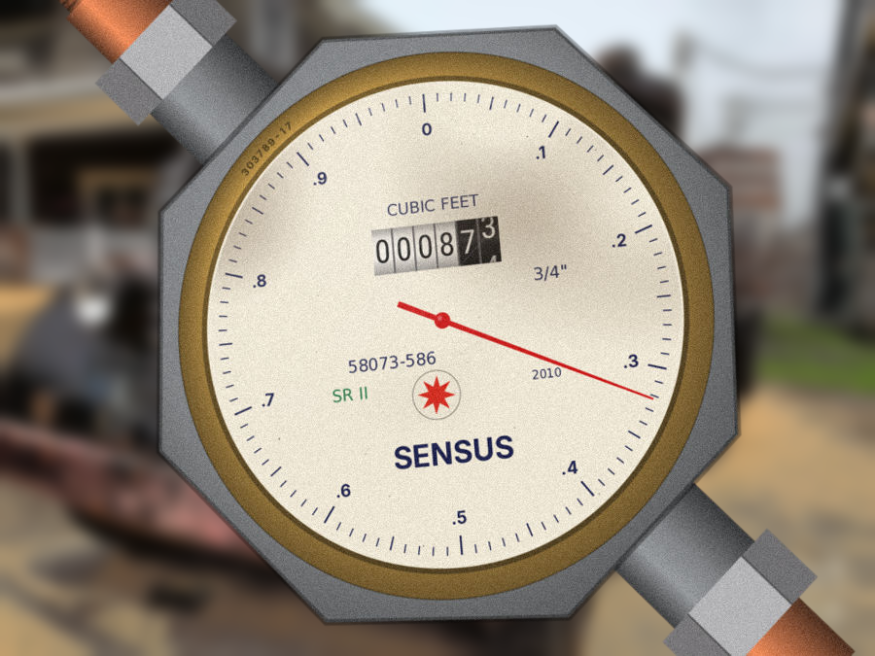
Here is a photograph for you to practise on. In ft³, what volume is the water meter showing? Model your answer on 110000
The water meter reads 873.32
